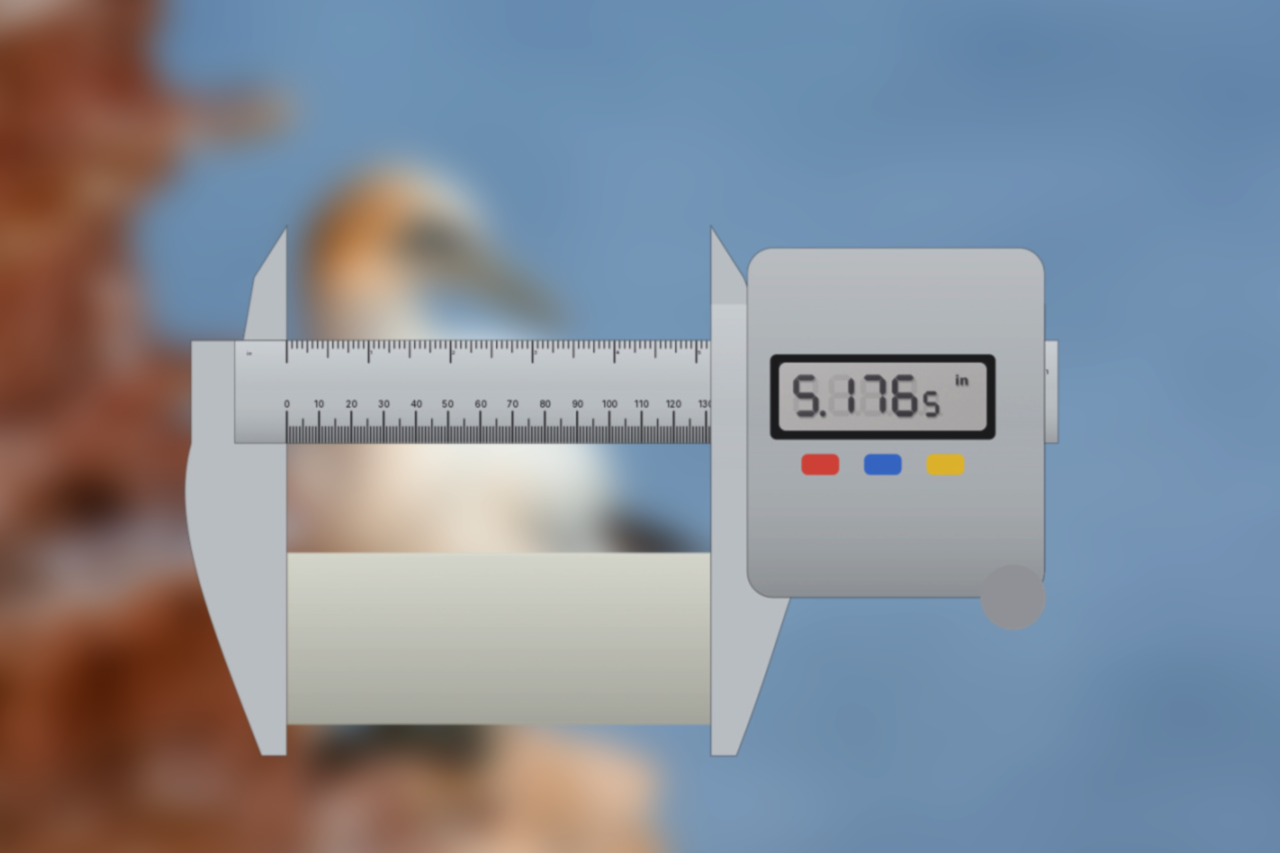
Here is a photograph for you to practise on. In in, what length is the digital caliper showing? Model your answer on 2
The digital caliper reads 5.1765
